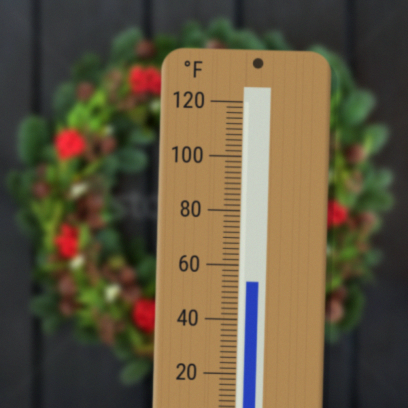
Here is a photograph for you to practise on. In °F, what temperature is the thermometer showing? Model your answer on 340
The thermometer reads 54
